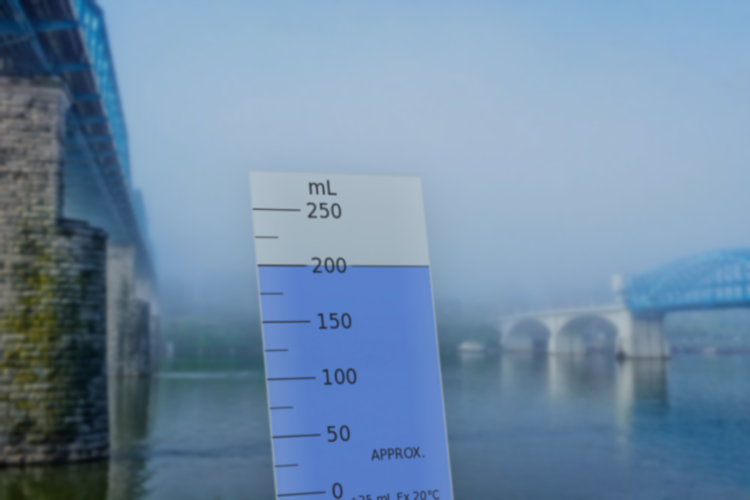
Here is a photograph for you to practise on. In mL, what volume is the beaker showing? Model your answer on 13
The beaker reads 200
